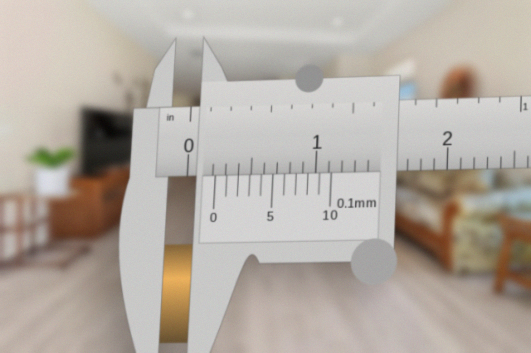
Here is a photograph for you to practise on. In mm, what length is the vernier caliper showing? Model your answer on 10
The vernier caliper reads 2.2
